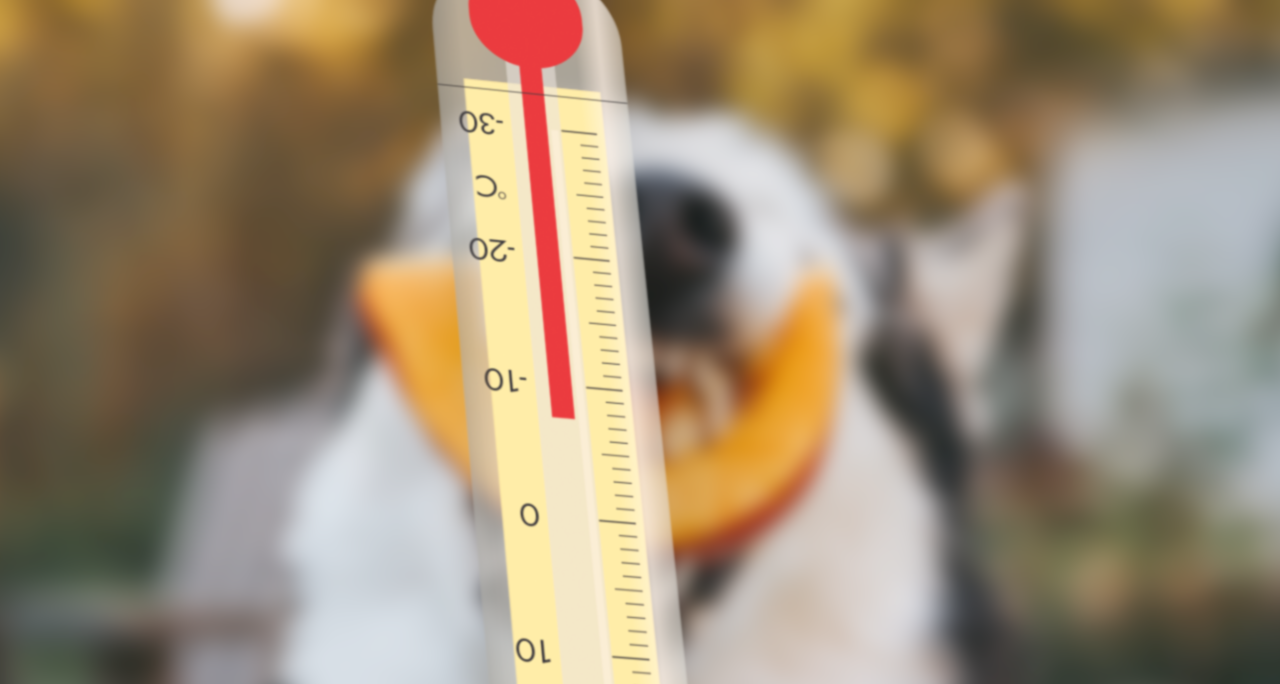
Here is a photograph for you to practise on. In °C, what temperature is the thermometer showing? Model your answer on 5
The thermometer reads -7.5
